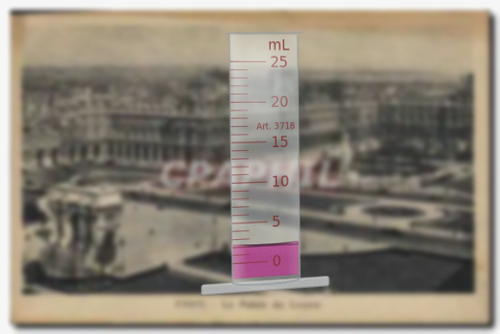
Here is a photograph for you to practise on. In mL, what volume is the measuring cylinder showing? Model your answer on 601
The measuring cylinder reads 2
